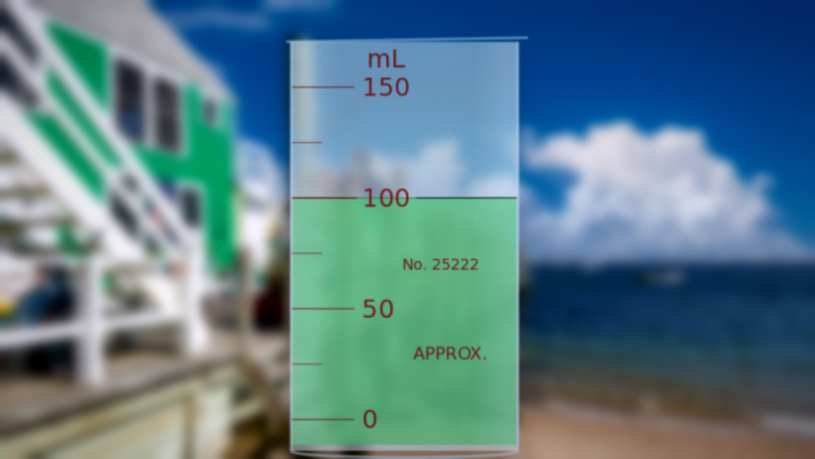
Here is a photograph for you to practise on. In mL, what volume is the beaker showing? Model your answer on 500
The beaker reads 100
